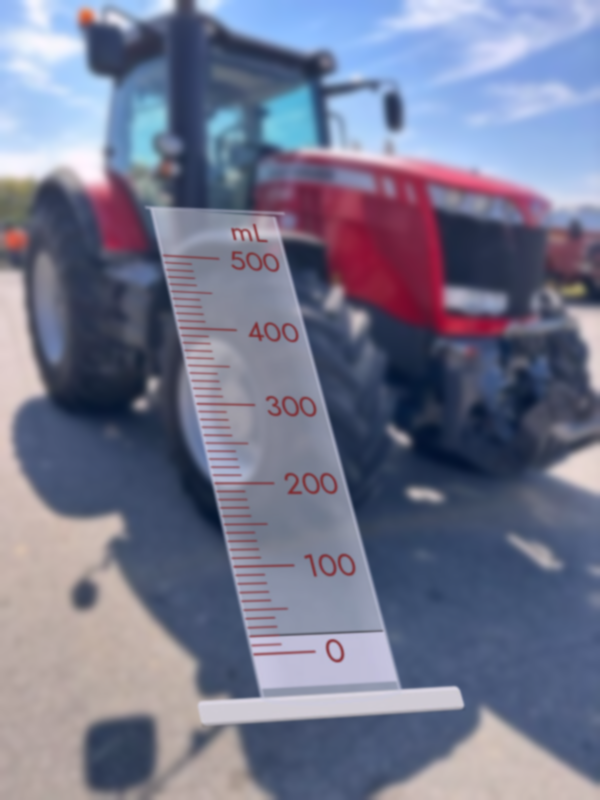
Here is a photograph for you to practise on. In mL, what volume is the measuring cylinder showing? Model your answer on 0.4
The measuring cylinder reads 20
